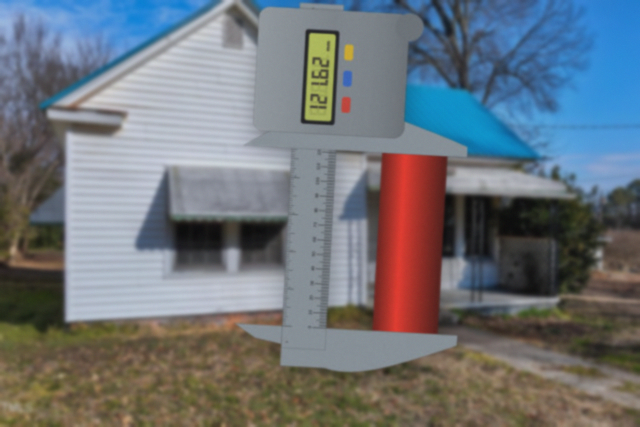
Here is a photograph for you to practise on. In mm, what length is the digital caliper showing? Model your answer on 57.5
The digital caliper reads 121.62
